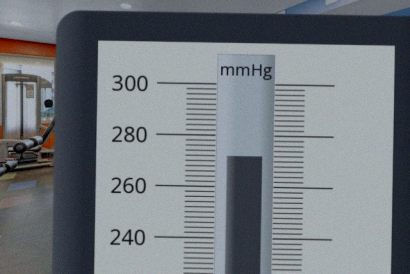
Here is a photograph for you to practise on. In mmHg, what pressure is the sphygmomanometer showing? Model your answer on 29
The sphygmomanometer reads 272
